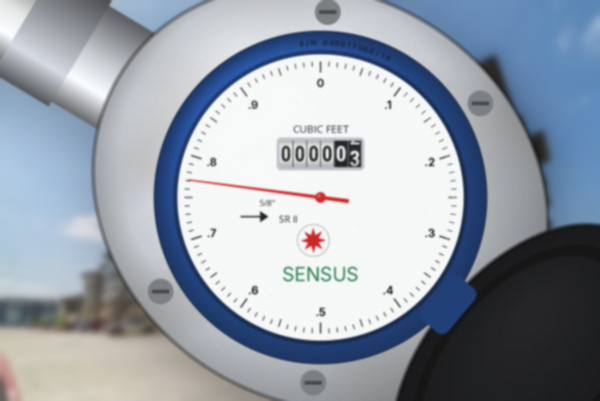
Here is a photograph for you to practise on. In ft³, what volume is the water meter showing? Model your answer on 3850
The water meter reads 2.77
